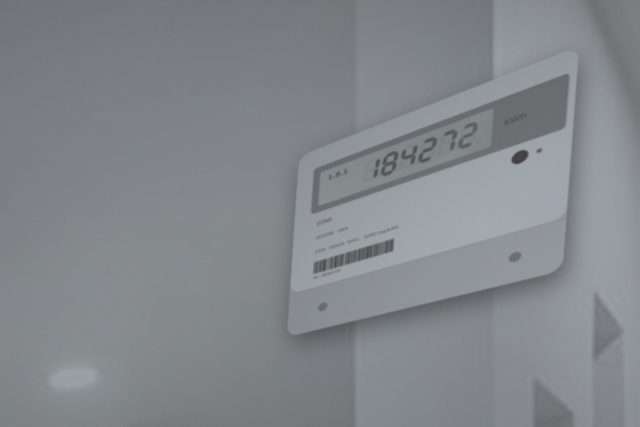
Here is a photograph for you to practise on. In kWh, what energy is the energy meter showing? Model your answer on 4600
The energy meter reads 184272
